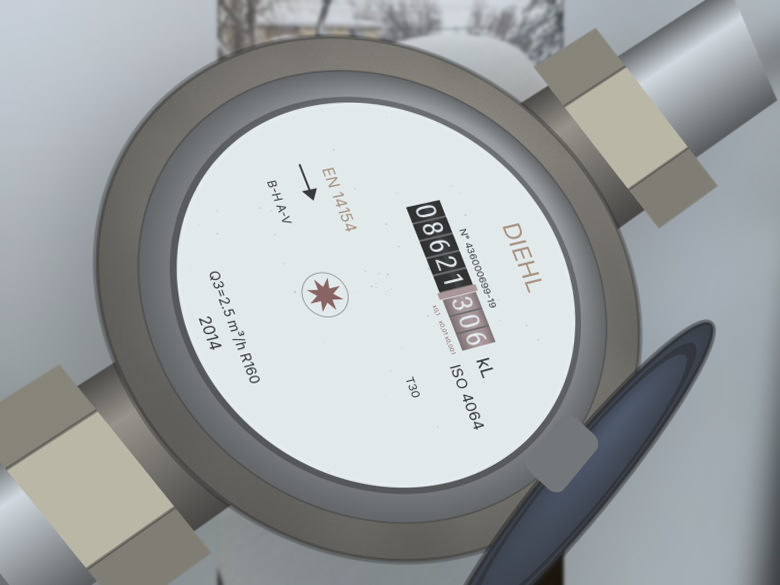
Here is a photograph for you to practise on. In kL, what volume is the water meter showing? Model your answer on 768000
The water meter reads 8621.306
